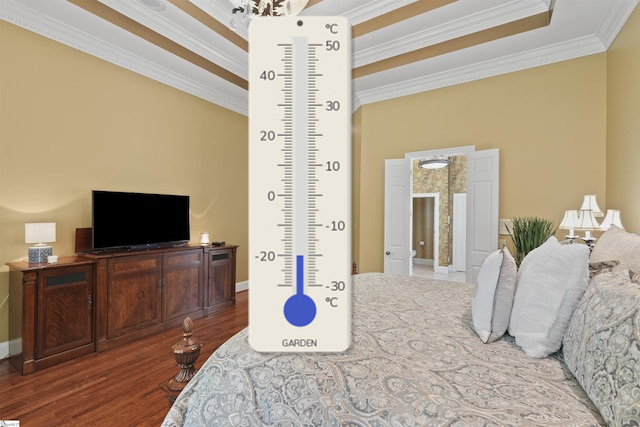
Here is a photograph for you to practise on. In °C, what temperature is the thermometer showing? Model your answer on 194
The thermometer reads -20
